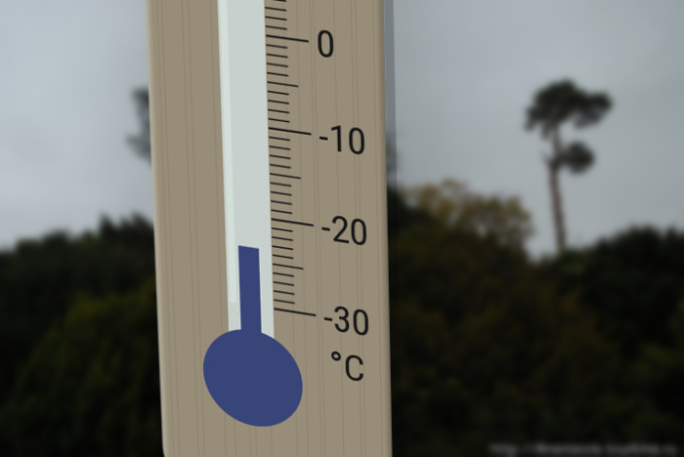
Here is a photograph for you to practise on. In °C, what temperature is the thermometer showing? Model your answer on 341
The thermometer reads -23.5
